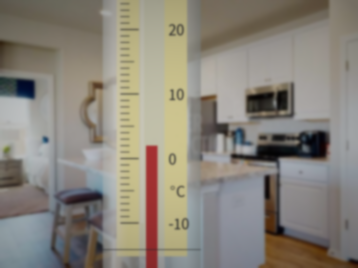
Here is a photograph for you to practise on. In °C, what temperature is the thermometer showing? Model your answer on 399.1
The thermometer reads 2
